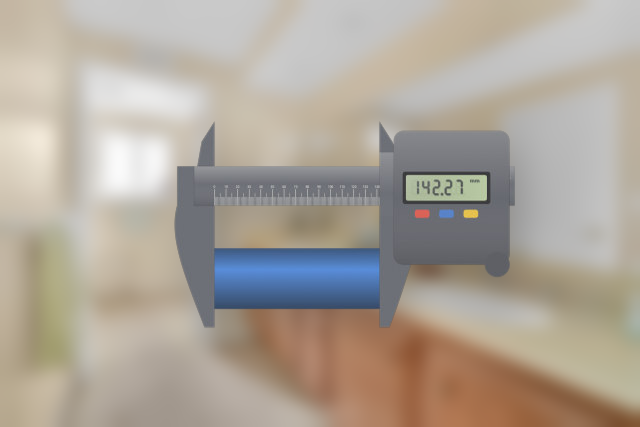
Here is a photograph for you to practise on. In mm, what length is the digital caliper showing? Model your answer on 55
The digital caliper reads 142.27
